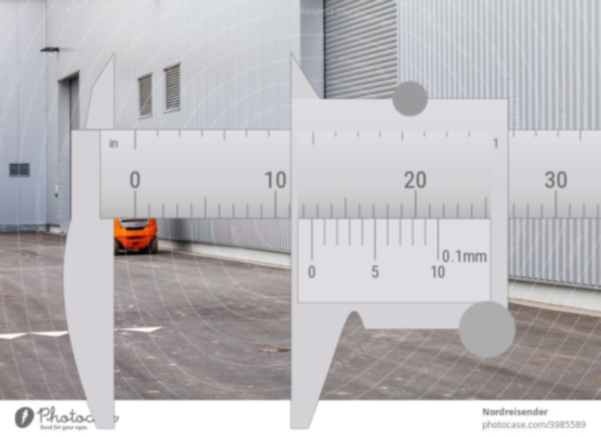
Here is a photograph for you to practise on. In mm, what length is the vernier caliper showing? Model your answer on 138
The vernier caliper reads 12.6
